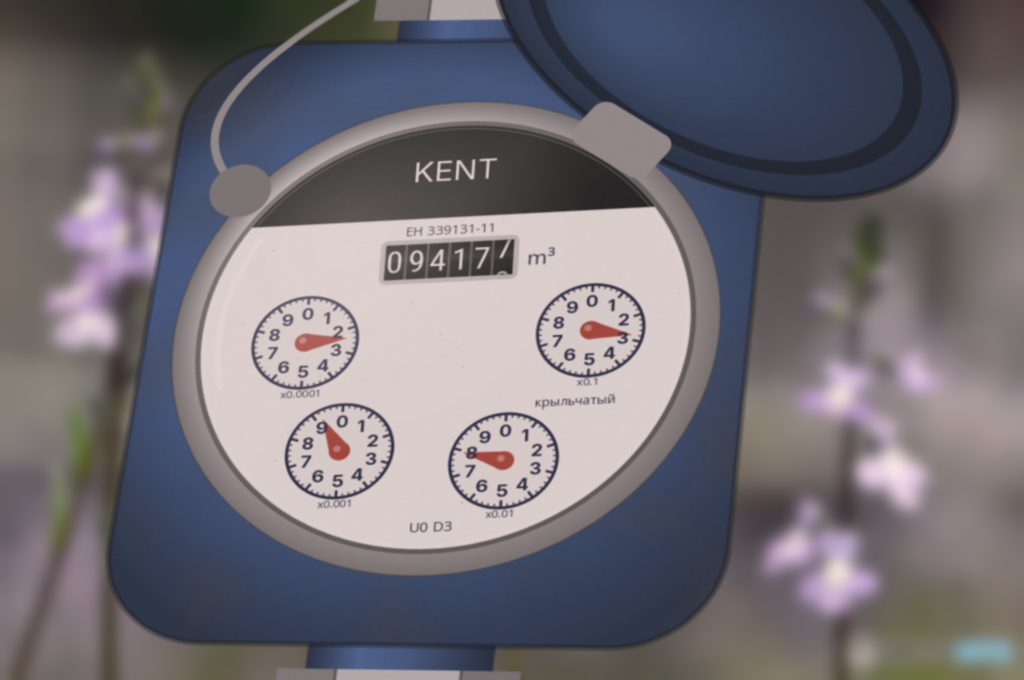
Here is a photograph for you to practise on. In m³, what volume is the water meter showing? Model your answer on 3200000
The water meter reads 94177.2792
